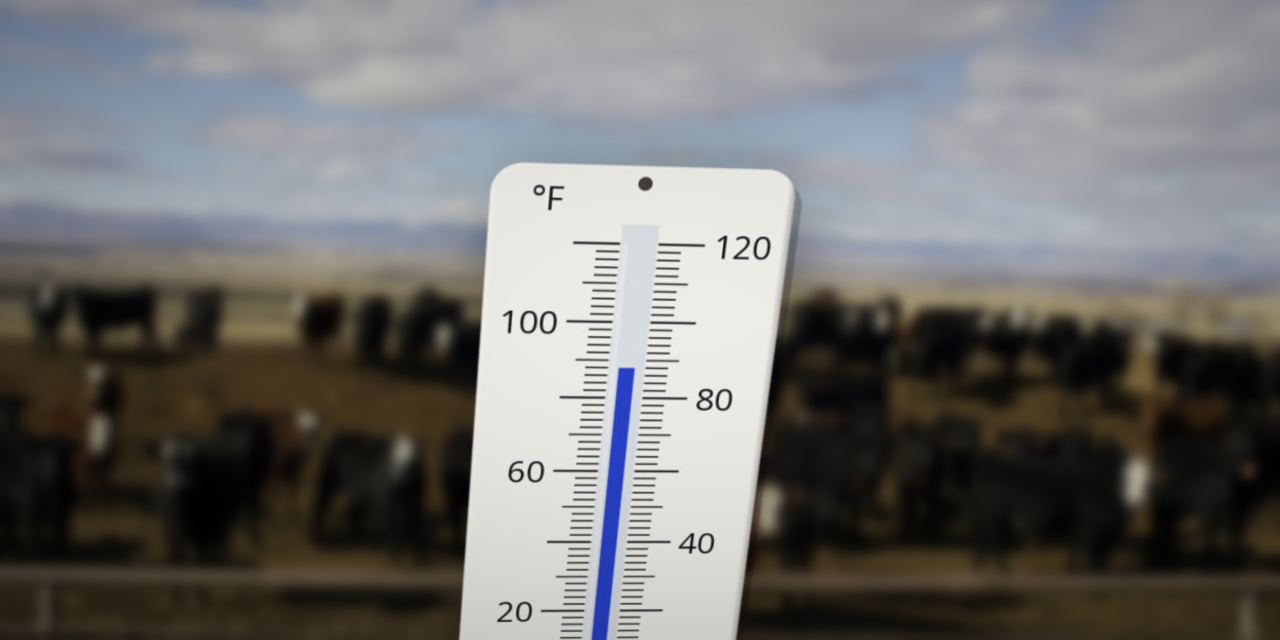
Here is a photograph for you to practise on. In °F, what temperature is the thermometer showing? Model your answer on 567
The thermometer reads 88
